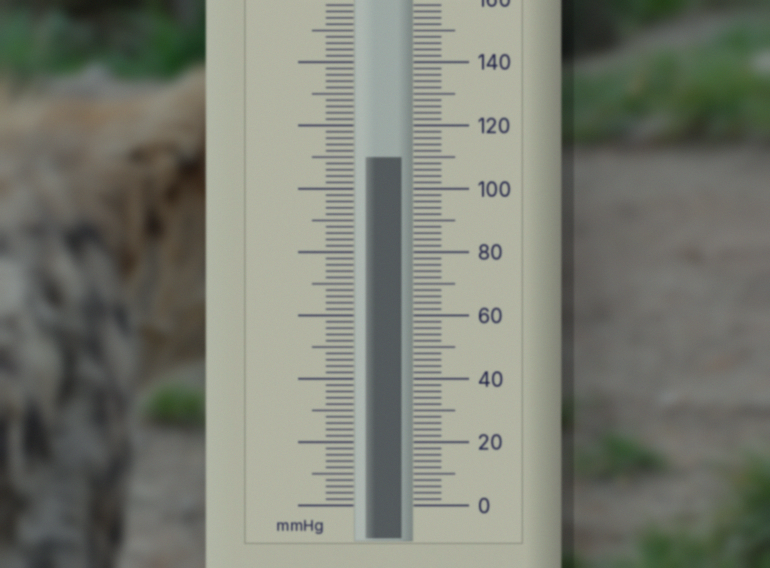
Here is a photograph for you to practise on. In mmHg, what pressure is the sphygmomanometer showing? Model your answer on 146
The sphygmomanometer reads 110
